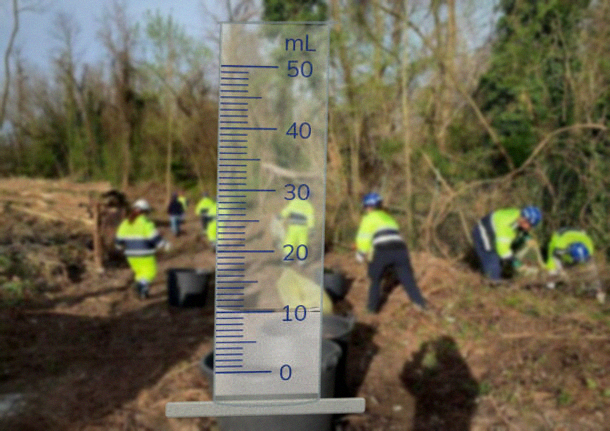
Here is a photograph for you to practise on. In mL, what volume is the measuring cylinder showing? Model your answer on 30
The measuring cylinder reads 10
